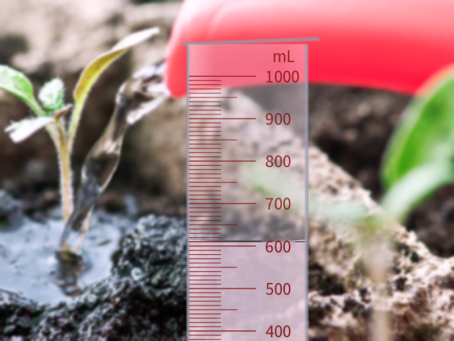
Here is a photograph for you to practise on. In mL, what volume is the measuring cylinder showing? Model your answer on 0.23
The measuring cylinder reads 610
